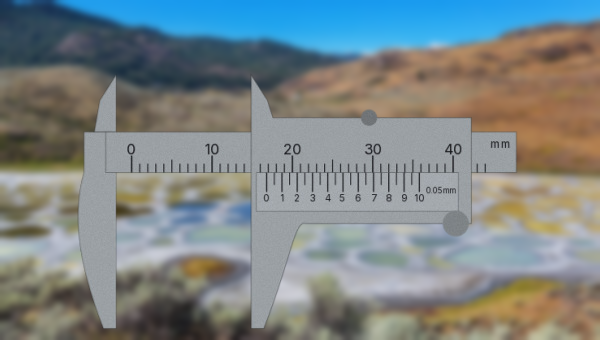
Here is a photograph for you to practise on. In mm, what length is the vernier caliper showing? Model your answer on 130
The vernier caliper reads 16.8
